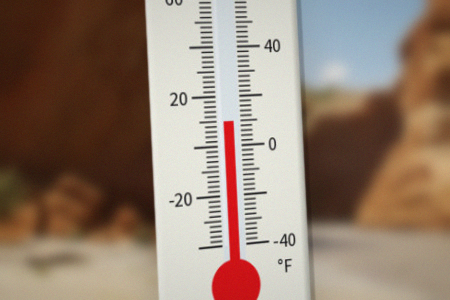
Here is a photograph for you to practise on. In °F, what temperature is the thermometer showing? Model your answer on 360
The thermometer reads 10
